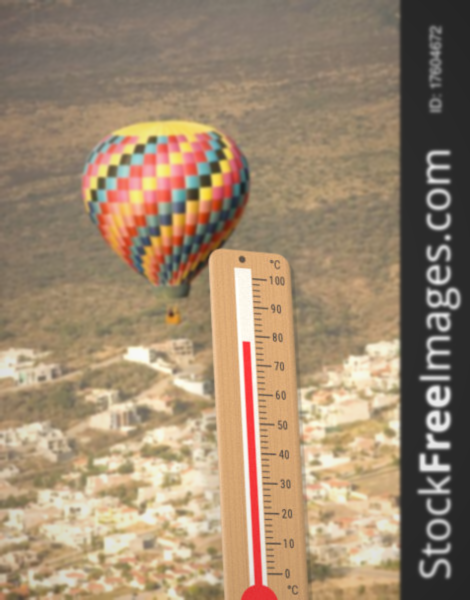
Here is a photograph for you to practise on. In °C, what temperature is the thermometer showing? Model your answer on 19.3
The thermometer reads 78
